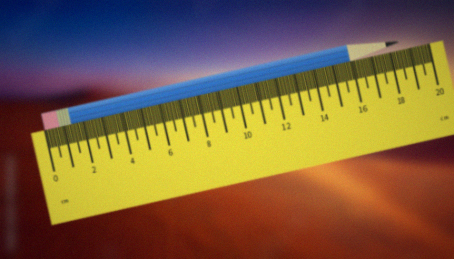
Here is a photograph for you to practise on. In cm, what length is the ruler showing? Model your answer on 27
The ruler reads 18.5
